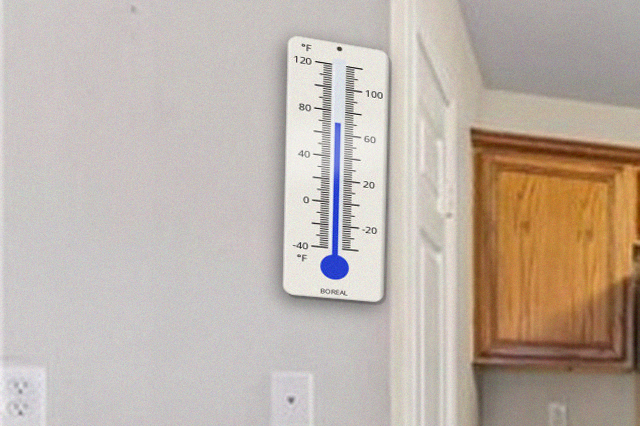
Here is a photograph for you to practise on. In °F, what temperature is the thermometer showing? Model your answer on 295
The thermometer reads 70
